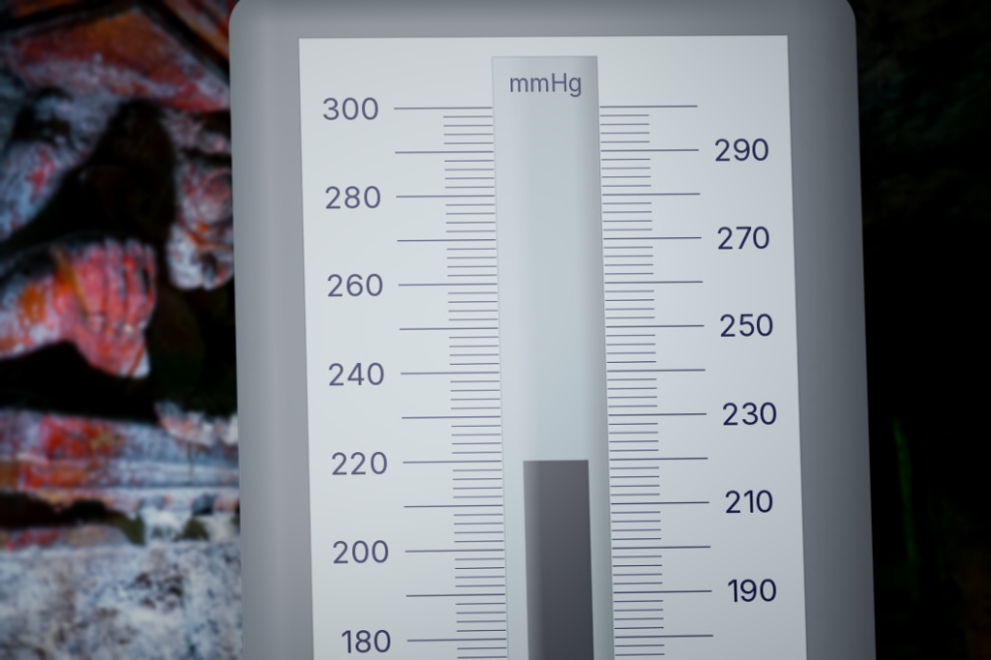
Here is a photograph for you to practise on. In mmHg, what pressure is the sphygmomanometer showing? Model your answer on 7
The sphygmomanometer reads 220
